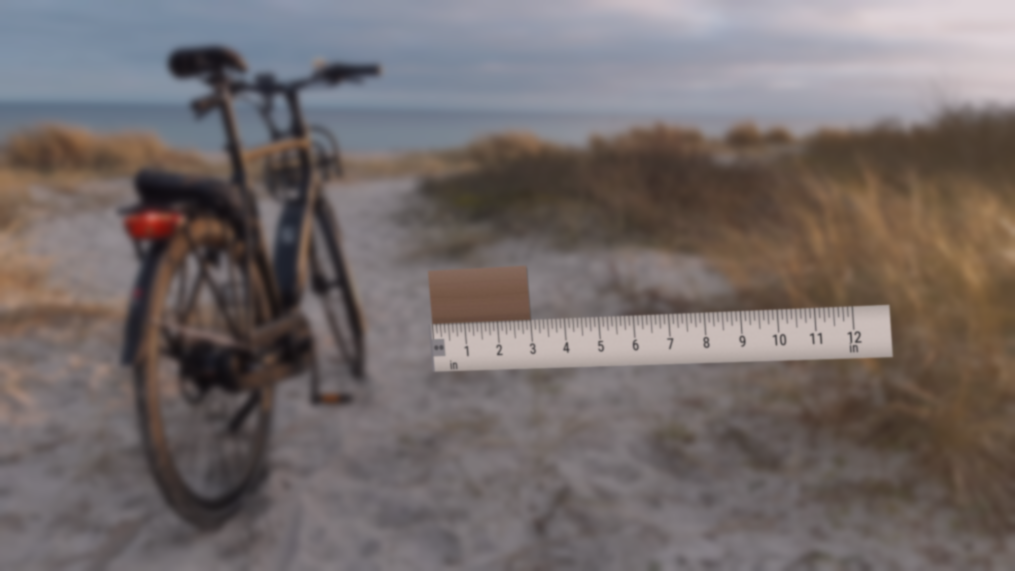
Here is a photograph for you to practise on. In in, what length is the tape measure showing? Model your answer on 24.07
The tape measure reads 3
